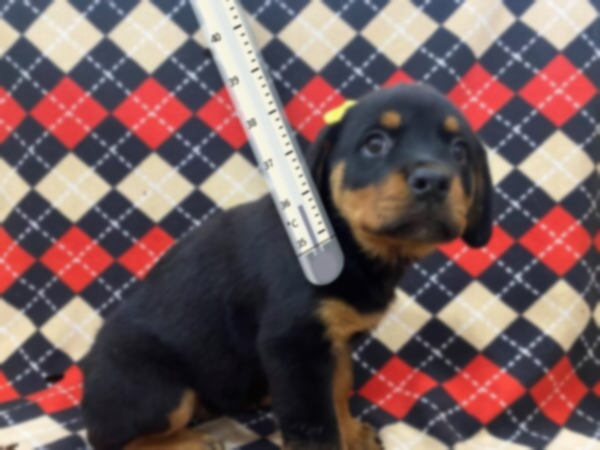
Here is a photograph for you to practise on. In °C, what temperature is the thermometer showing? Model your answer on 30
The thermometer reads 35.8
